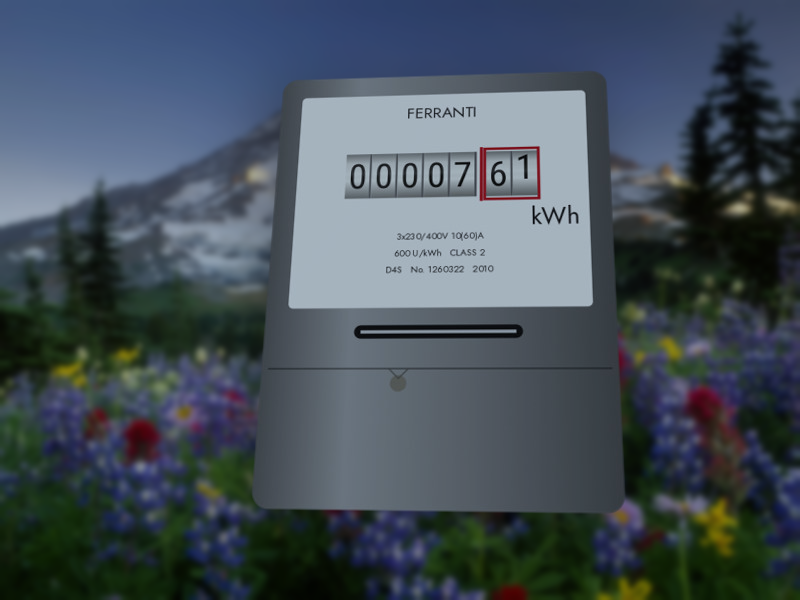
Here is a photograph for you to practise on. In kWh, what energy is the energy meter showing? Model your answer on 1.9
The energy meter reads 7.61
